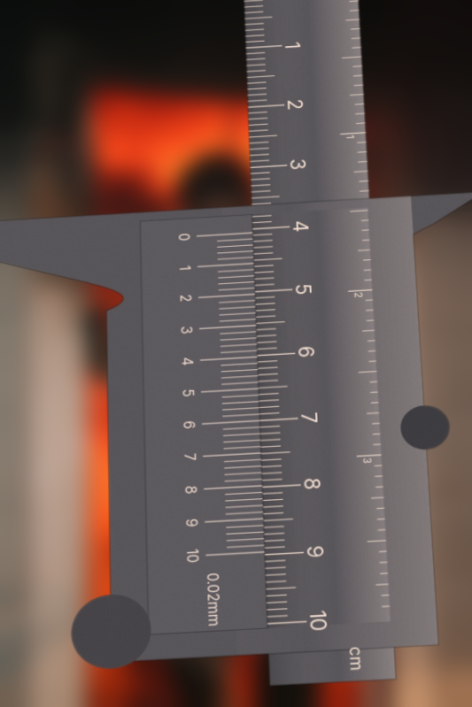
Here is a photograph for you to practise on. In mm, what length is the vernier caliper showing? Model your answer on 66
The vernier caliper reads 40.6
